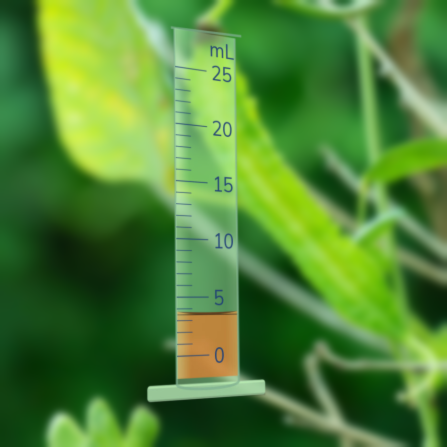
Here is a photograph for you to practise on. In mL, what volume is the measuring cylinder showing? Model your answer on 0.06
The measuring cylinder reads 3.5
